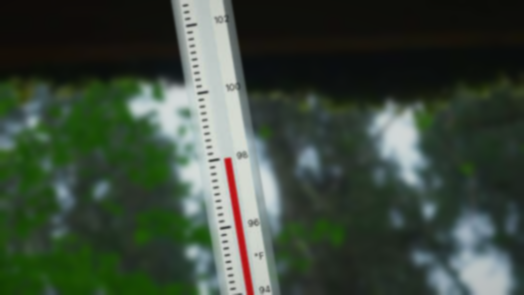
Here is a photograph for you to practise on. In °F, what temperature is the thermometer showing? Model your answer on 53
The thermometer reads 98
